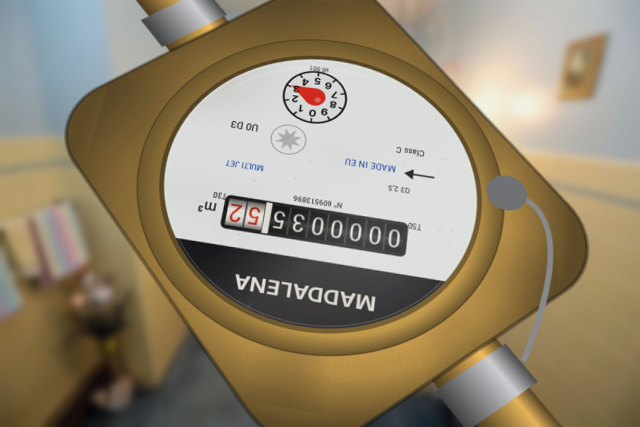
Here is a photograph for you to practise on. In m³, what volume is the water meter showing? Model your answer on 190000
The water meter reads 35.523
